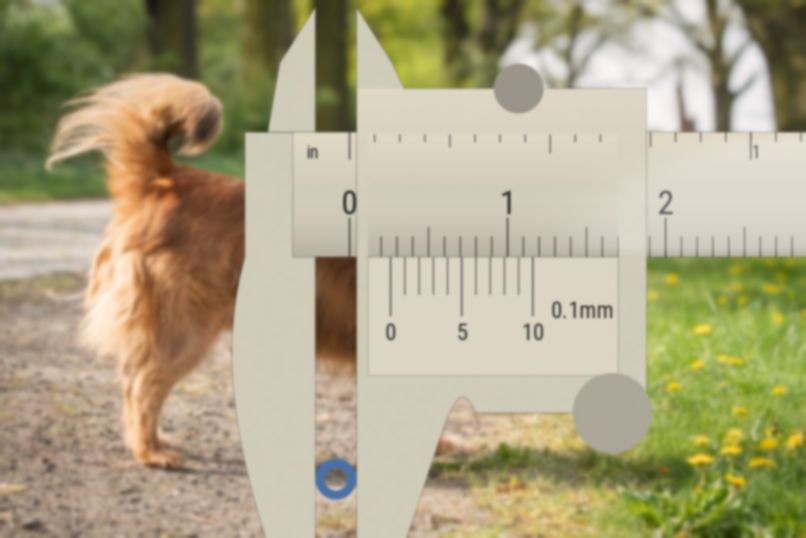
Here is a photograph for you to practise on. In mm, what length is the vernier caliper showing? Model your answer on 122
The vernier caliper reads 2.6
